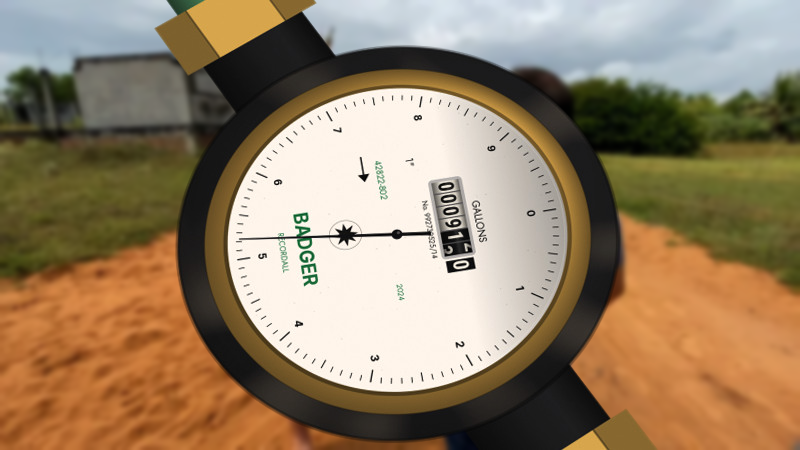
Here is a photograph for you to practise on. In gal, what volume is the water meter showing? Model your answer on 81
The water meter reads 9125.2
